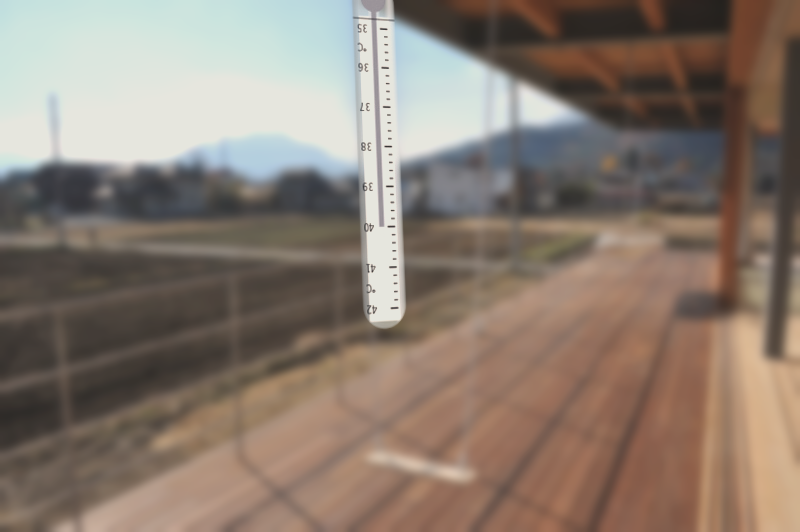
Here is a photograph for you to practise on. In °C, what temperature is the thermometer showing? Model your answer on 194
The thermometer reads 40
